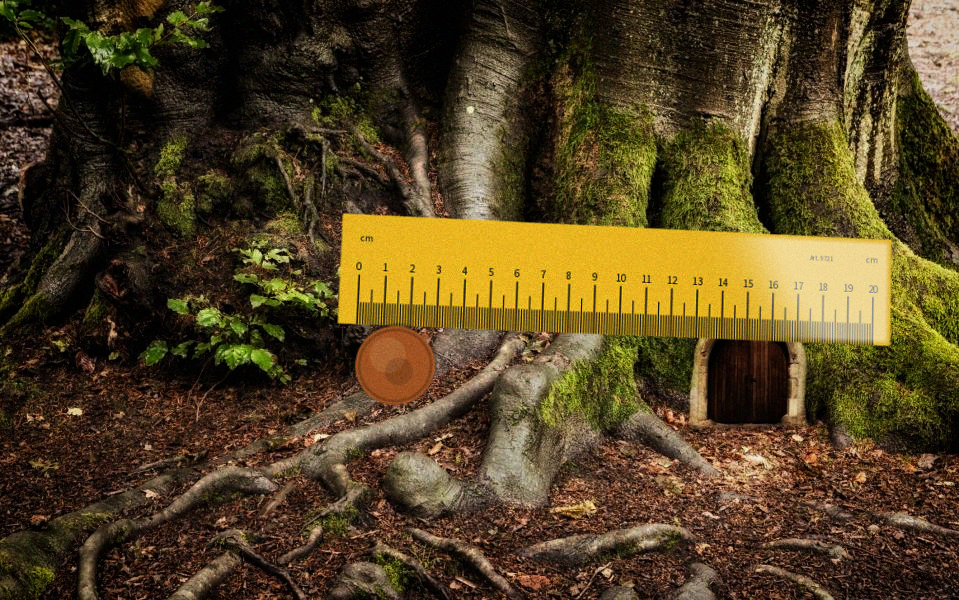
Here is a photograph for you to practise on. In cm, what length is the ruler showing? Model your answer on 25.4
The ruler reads 3
